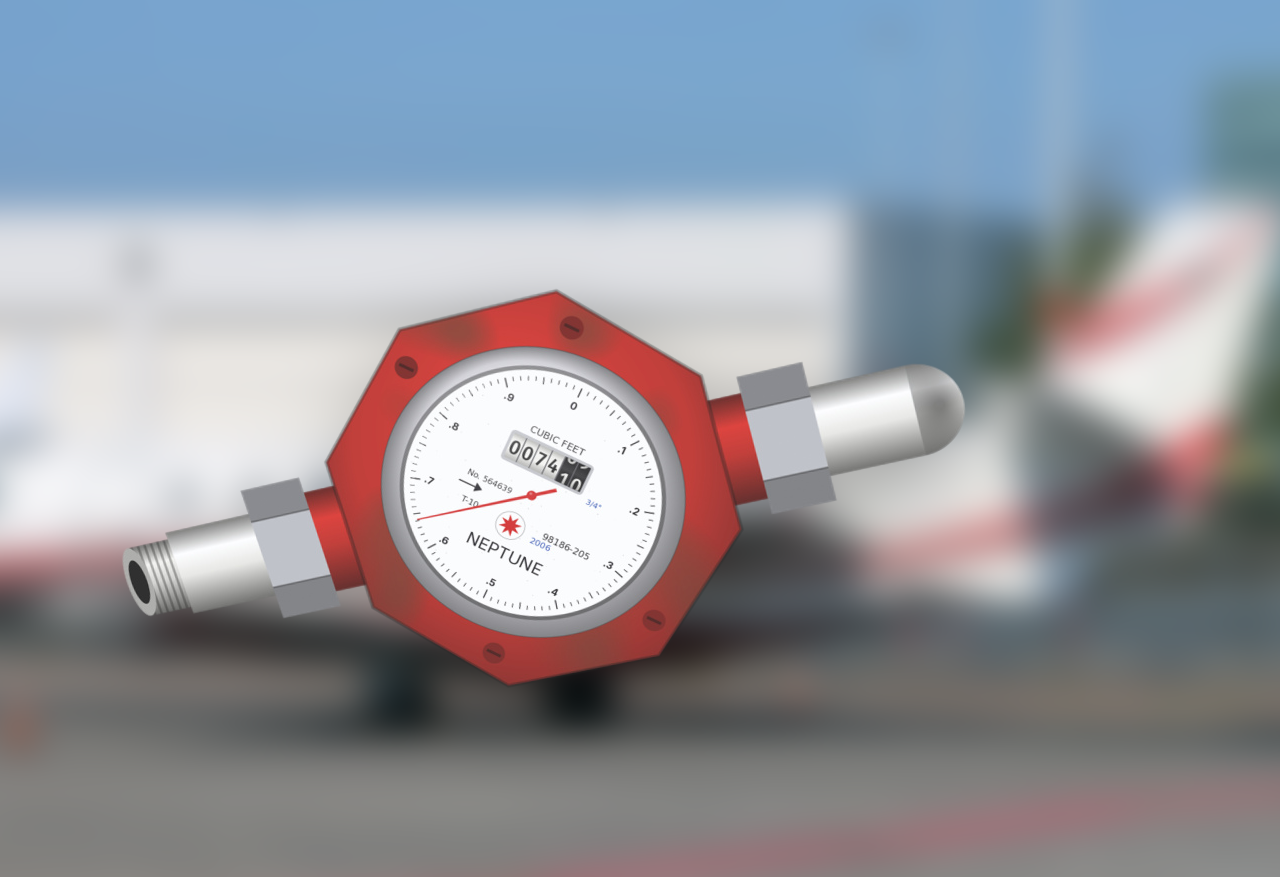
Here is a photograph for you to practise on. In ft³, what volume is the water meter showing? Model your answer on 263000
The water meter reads 7409.64
